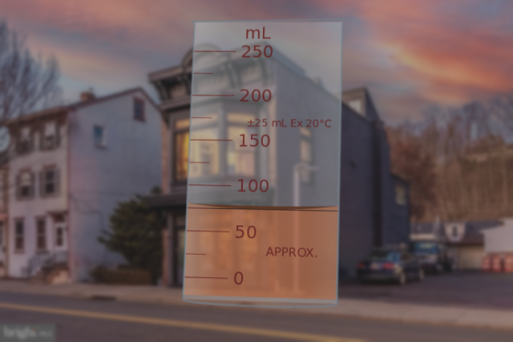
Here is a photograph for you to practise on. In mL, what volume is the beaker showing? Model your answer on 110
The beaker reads 75
